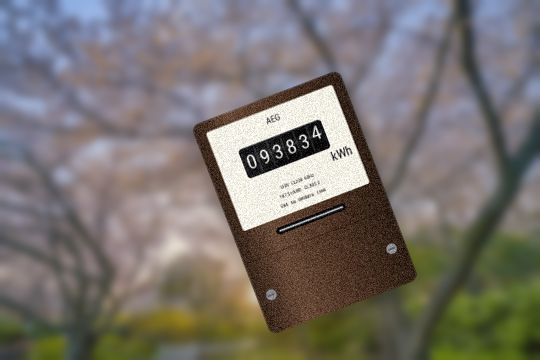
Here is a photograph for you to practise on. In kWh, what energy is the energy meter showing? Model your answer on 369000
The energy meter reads 93834
